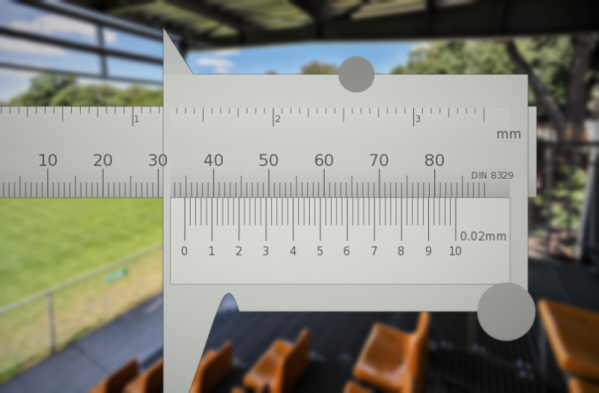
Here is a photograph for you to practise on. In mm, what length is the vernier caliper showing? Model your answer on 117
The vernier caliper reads 34.8
